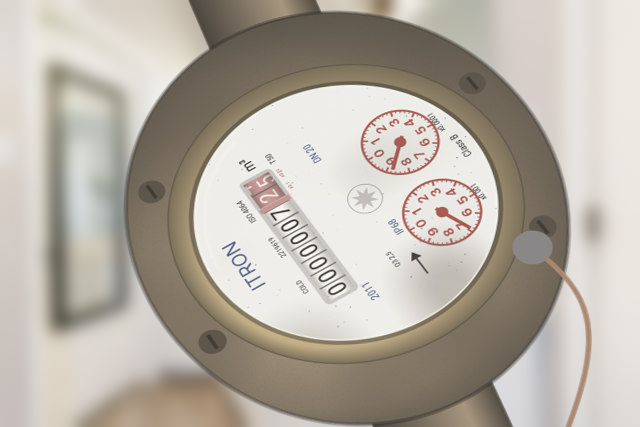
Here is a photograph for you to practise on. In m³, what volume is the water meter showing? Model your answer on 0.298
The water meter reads 7.2468
